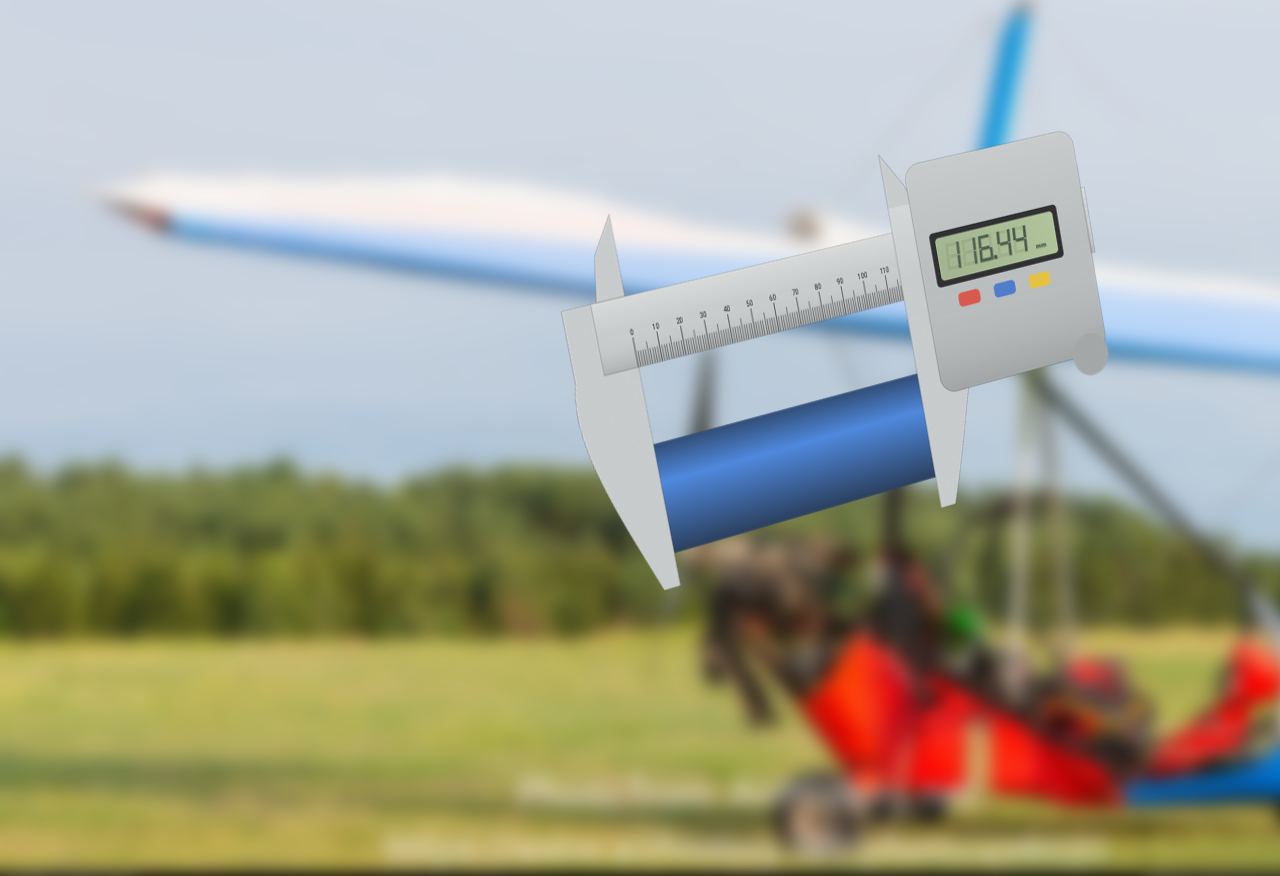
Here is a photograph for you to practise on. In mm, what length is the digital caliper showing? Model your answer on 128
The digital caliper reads 116.44
